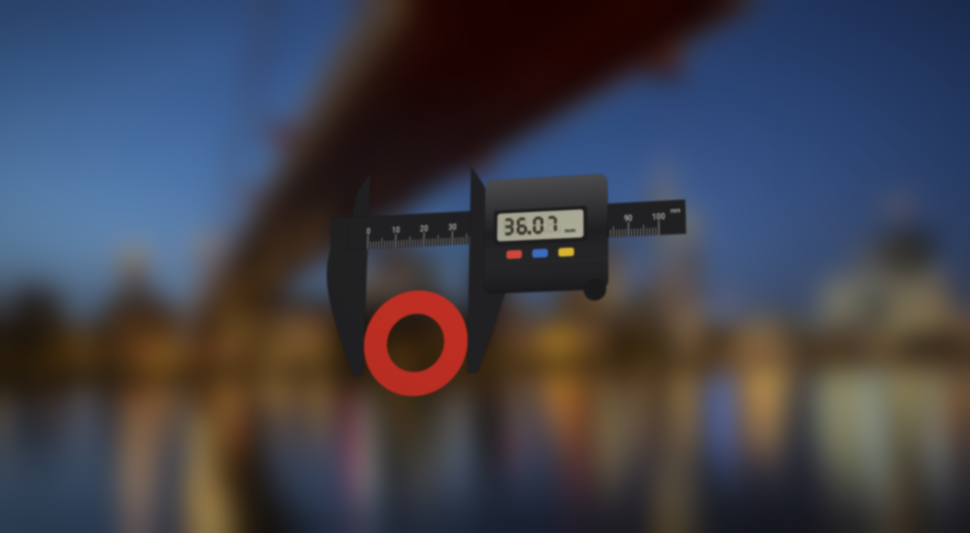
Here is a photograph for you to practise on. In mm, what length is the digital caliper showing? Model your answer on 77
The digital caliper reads 36.07
